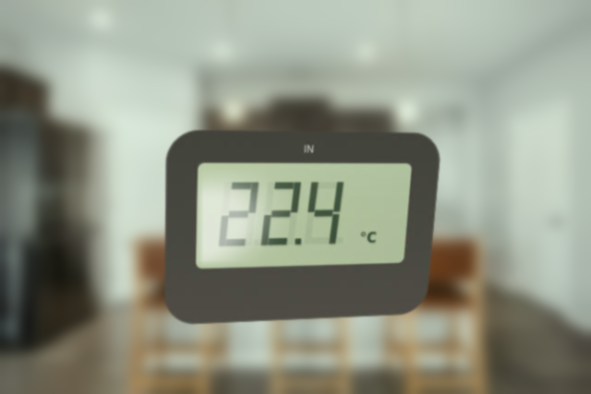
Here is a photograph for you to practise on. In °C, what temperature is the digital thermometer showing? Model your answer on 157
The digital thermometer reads 22.4
